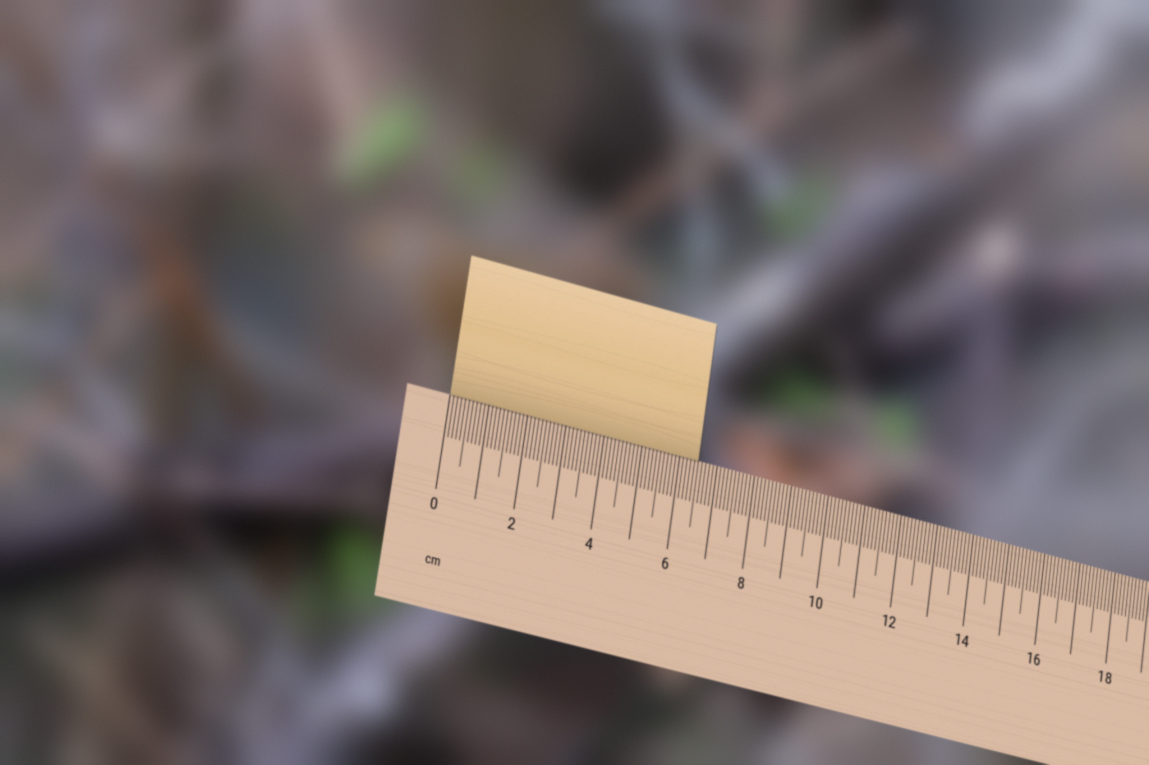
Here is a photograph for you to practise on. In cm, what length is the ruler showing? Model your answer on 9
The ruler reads 6.5
